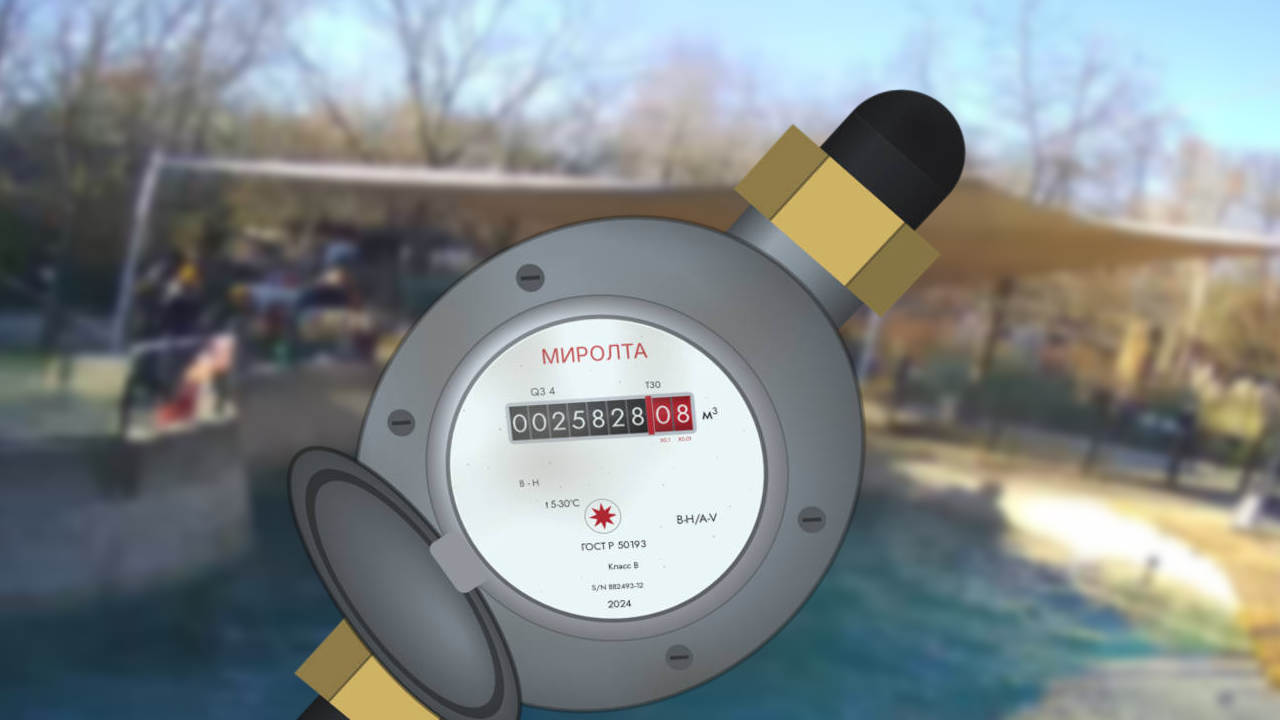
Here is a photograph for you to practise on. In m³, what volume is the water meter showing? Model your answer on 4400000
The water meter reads 25828.08
